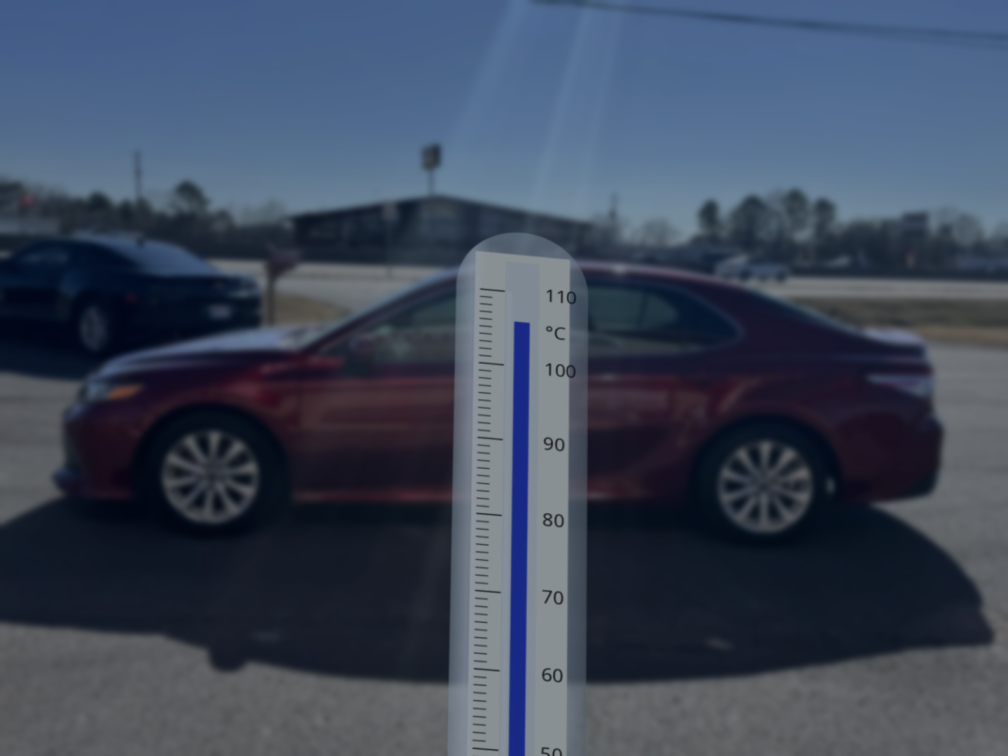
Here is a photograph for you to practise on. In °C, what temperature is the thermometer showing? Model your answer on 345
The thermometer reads 106
